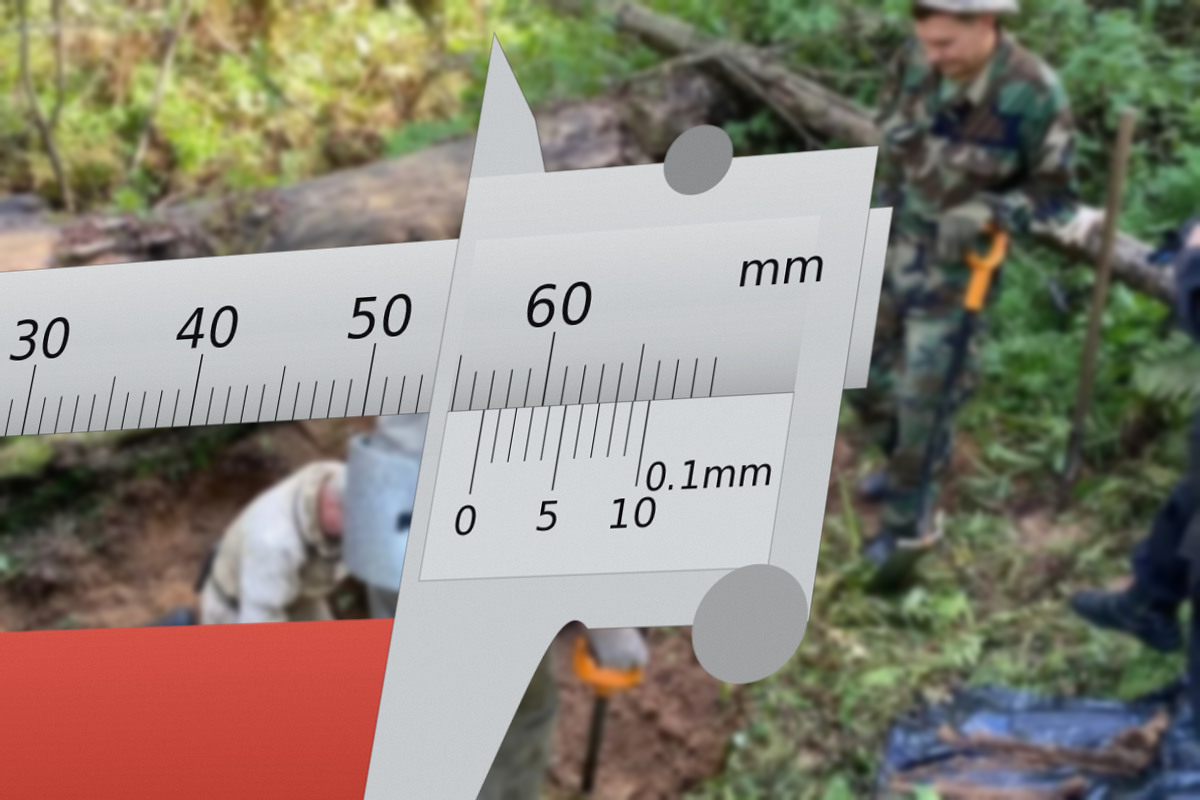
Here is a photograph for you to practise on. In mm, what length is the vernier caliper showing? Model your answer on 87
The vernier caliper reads 56.8
